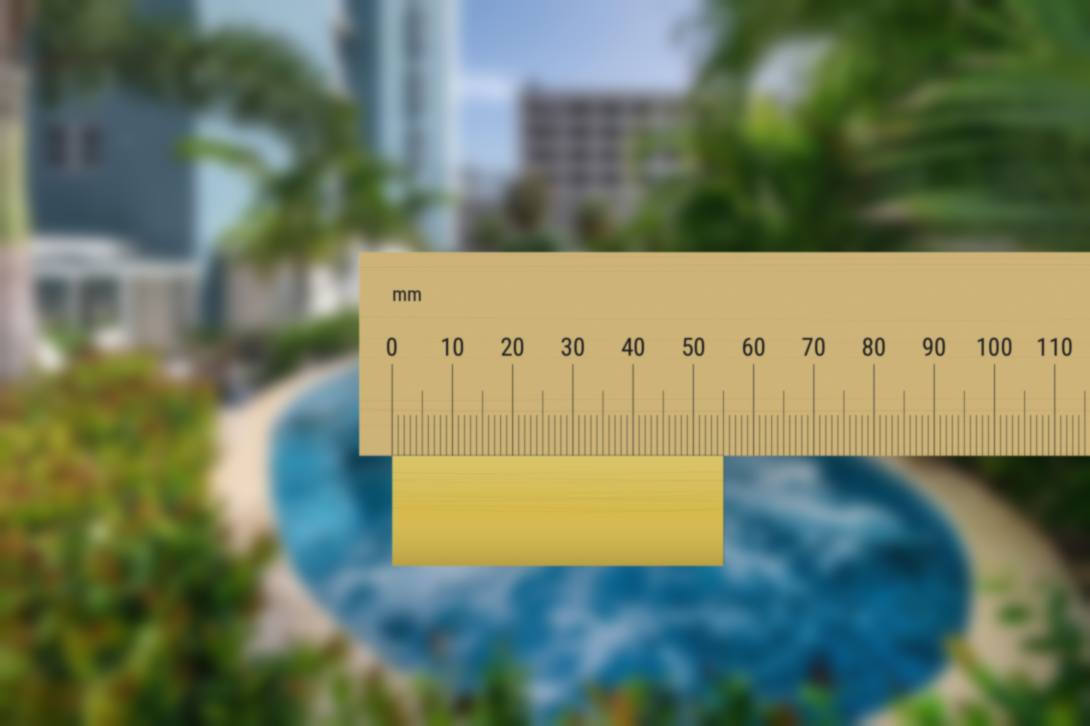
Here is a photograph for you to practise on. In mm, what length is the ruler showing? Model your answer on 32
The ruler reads 55
